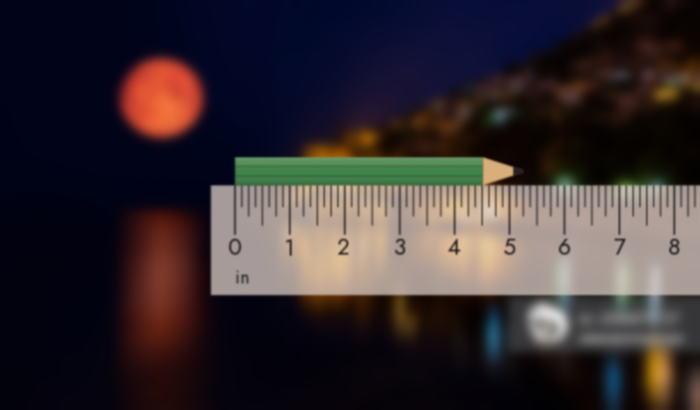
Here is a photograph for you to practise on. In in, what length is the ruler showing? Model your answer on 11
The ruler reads 5.25
